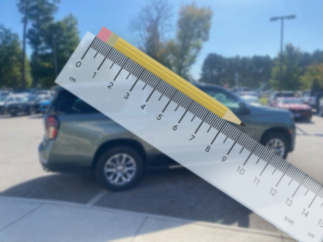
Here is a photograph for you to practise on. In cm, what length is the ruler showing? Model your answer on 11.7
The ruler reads 9
